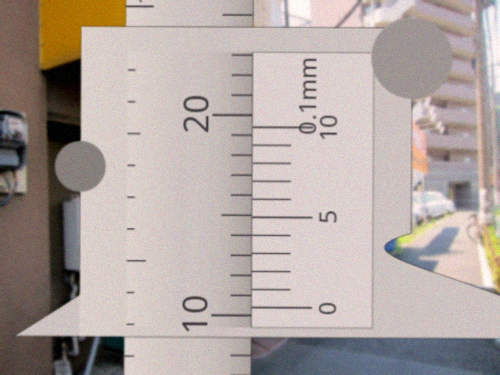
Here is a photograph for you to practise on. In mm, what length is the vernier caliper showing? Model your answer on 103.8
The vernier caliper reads 10.4
